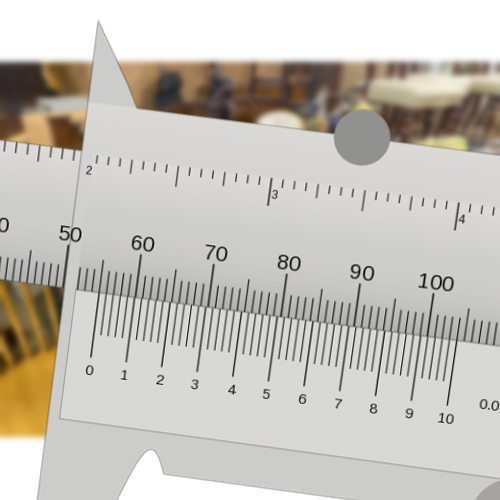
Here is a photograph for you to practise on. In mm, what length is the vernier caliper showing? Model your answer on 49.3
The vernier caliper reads 55.0
